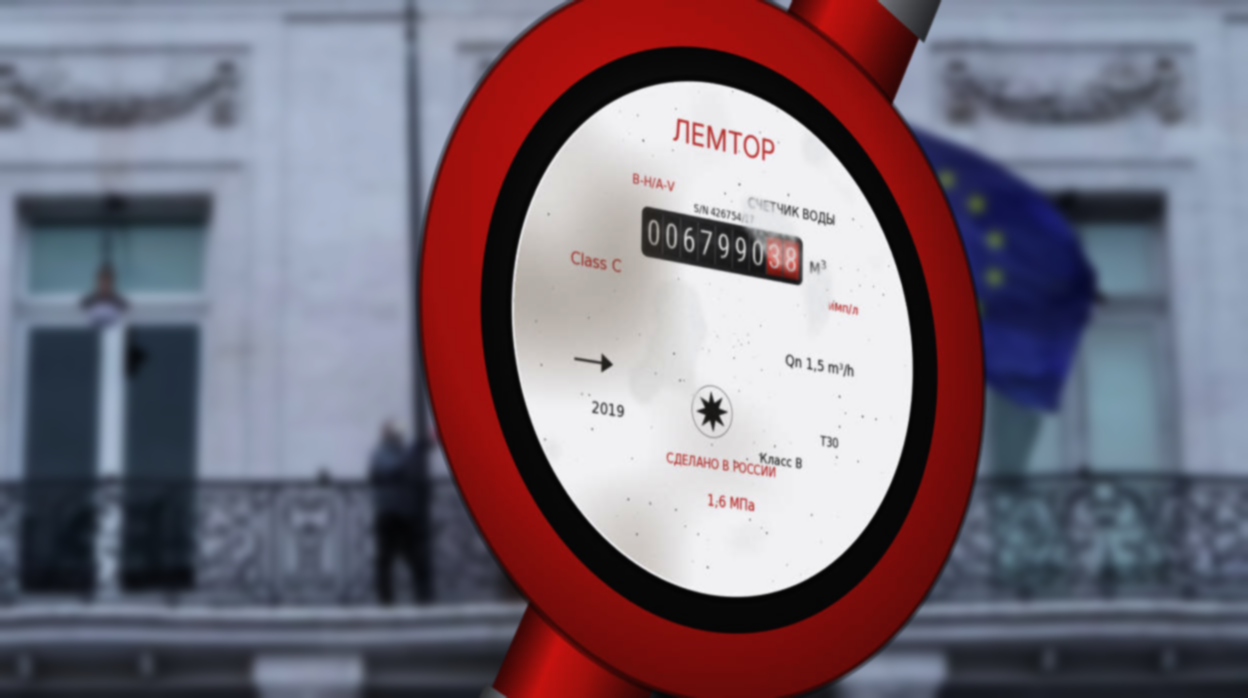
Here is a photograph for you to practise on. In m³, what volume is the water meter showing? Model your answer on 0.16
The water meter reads 67990.38
